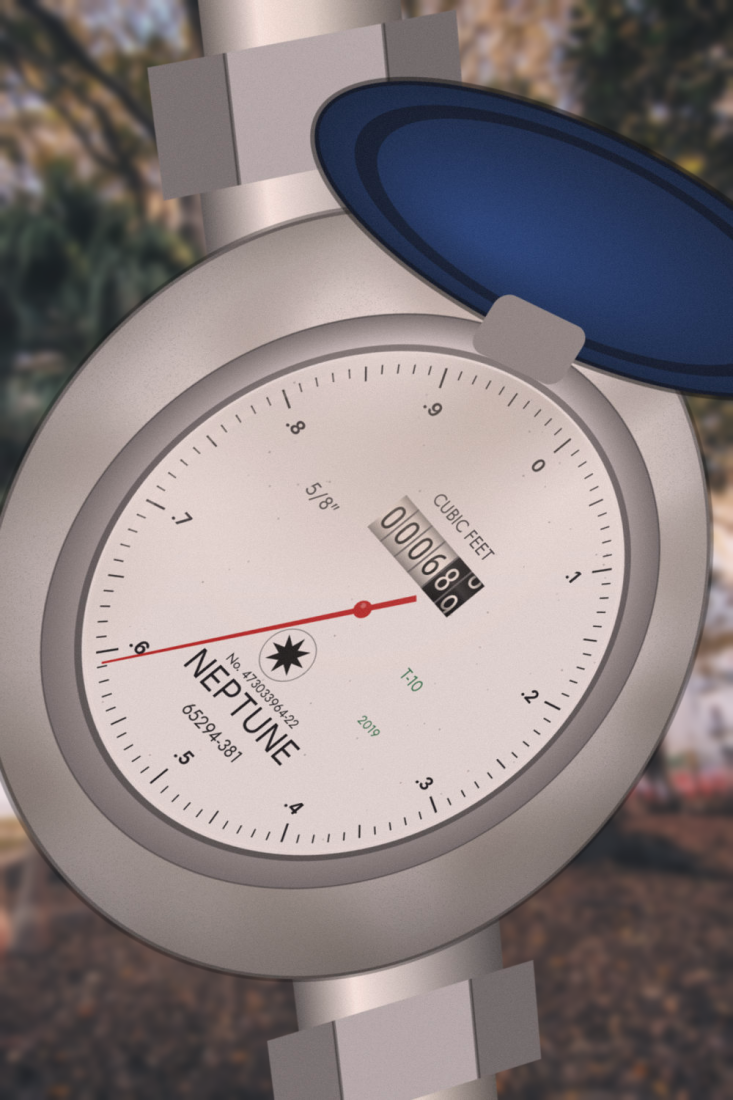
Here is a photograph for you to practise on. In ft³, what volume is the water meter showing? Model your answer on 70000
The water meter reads 688.59
